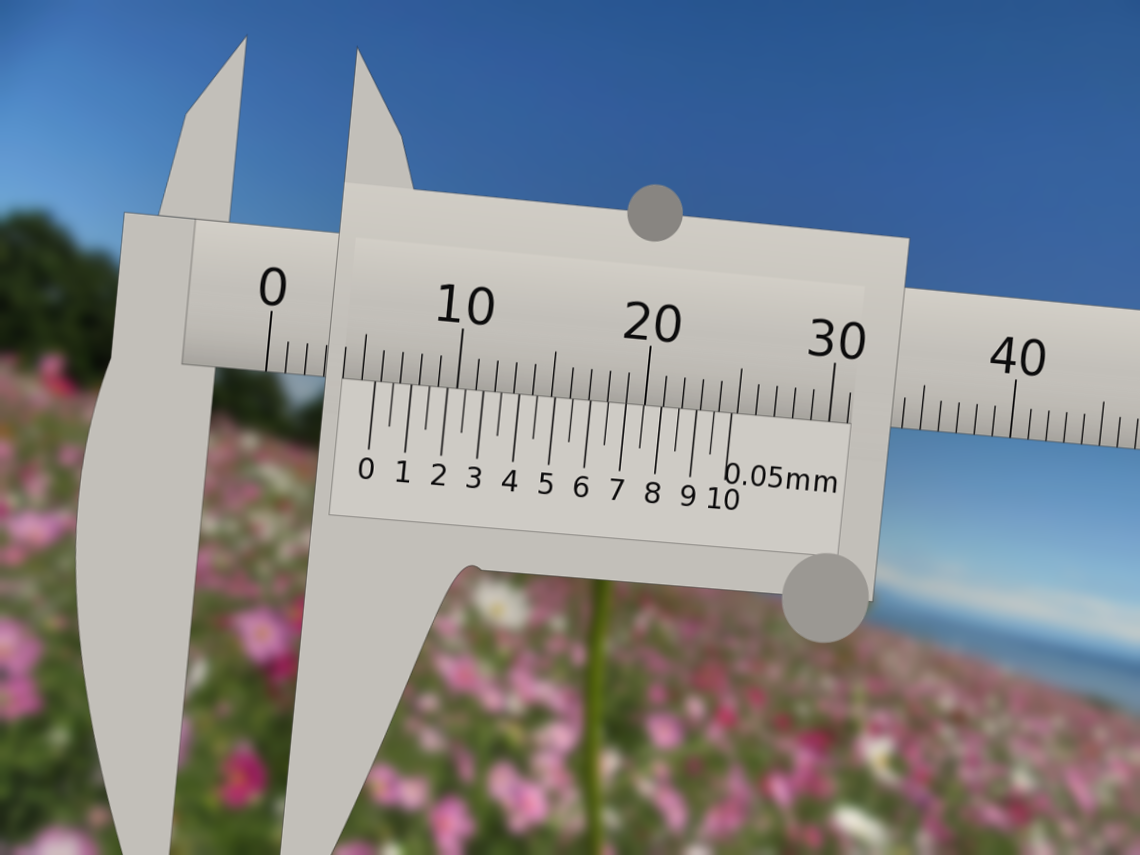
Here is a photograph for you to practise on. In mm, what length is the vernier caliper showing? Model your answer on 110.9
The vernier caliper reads 5.7
